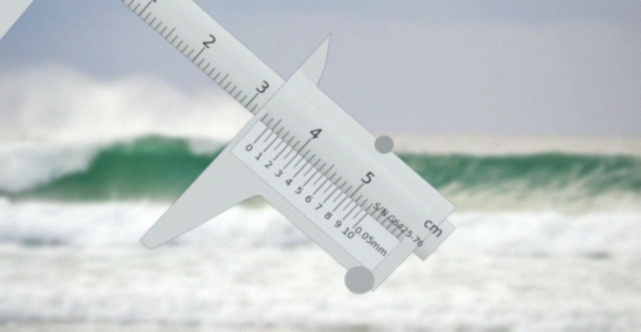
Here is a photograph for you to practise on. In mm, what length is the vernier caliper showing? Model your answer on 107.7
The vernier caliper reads 34.4
